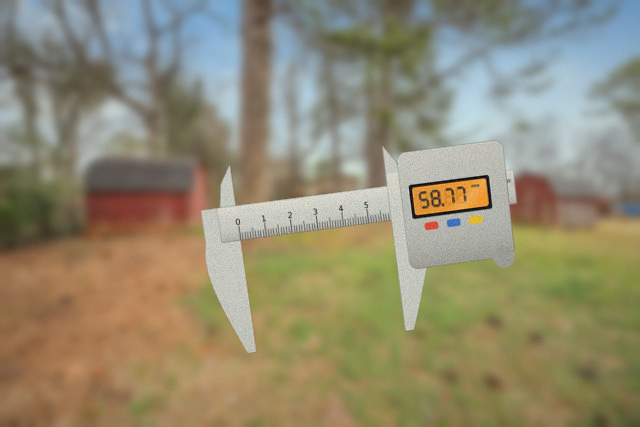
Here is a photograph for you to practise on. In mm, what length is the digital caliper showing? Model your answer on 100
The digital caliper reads 58.77
